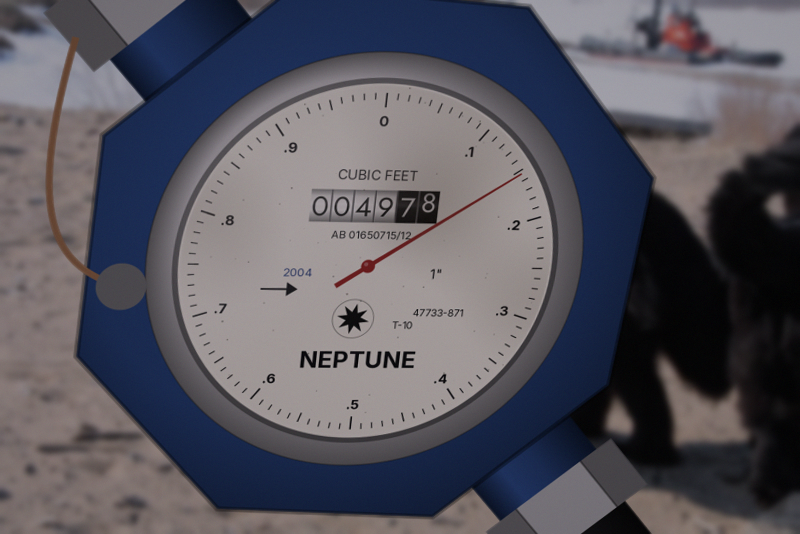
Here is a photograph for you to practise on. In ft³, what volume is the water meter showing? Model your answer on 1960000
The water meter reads 4978.15
